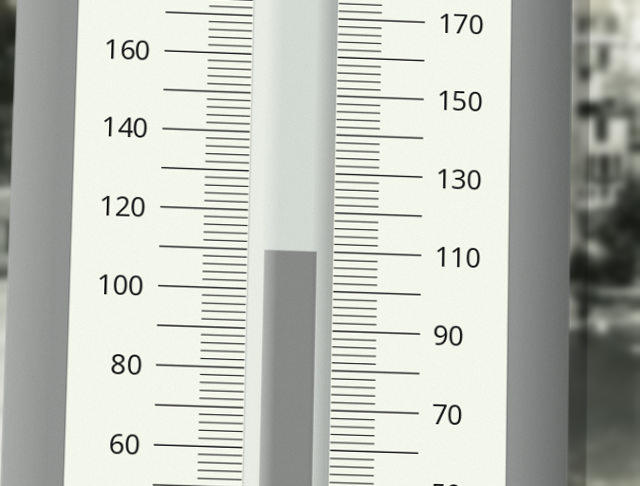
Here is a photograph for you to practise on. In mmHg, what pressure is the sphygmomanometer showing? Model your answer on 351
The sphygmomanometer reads 110
